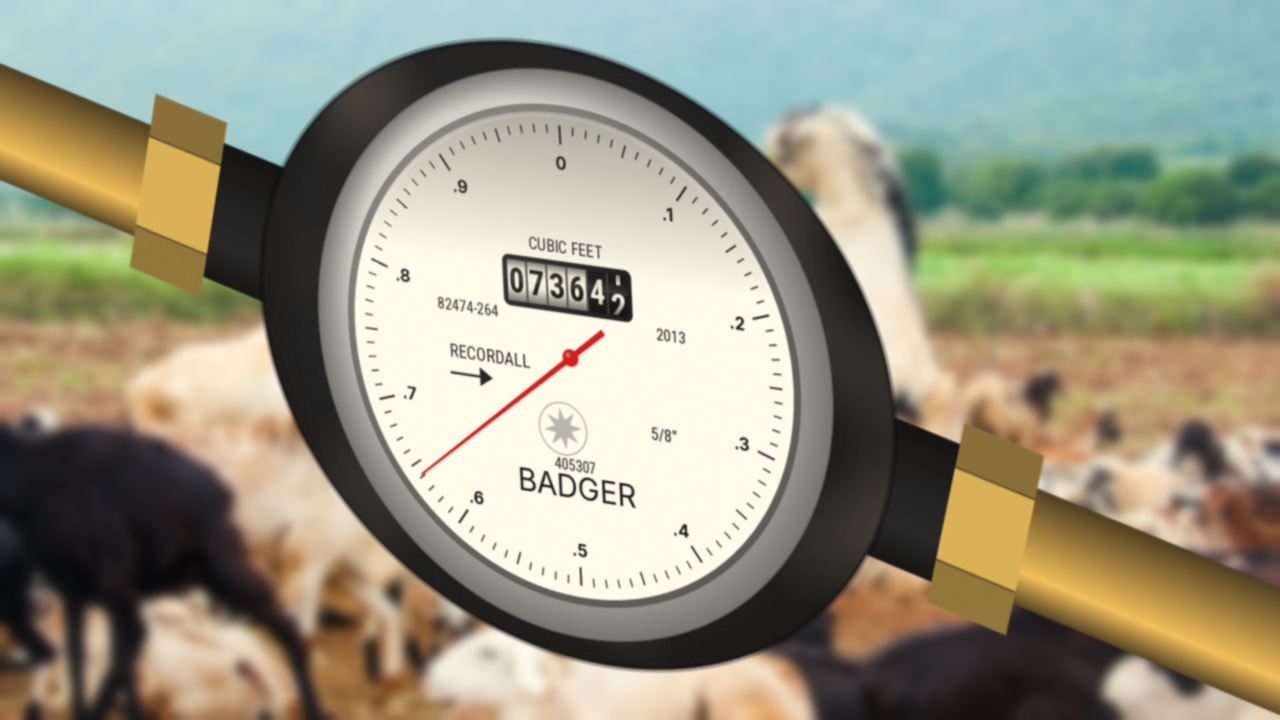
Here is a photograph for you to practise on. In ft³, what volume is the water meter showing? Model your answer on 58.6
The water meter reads 73641.64
